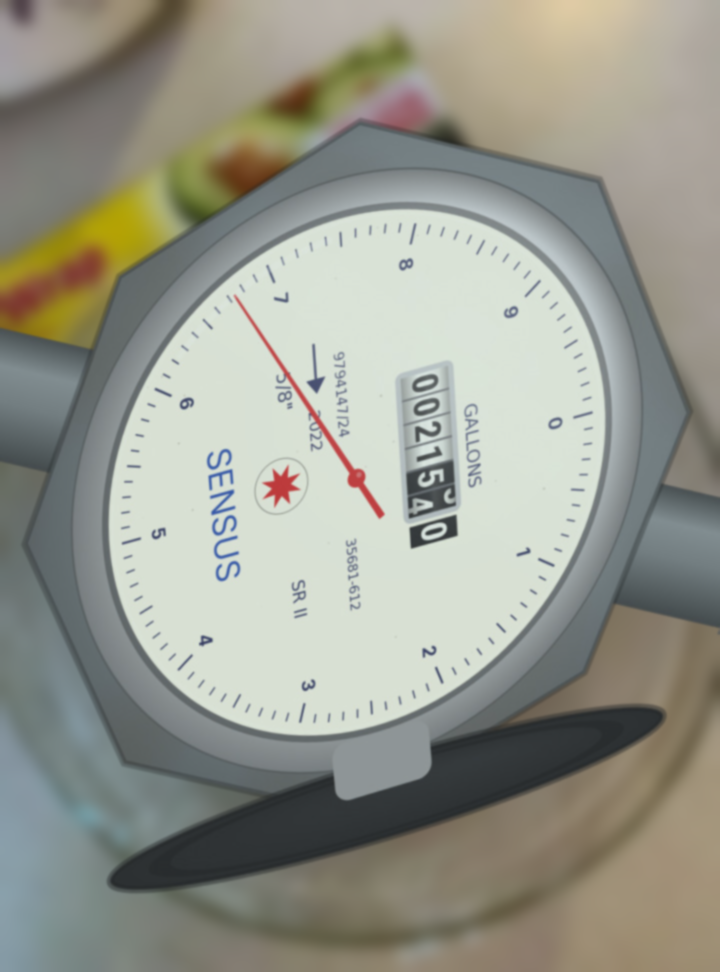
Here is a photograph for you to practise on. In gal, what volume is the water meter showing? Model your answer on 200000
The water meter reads 21536.7
